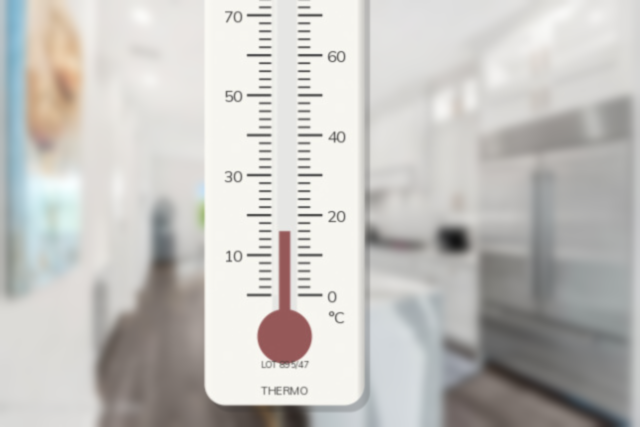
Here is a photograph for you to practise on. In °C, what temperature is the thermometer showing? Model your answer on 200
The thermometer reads 16
